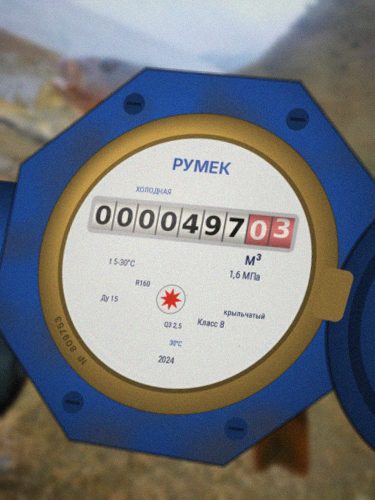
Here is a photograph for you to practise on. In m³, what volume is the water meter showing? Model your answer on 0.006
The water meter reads 497.03
